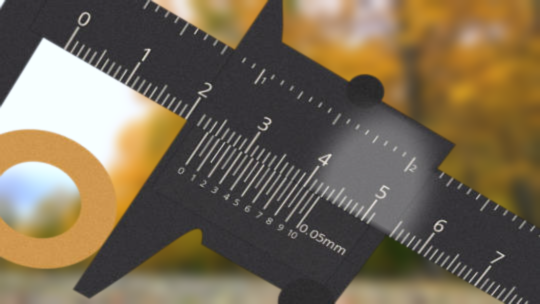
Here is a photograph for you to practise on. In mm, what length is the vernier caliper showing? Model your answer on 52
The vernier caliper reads 23.8
